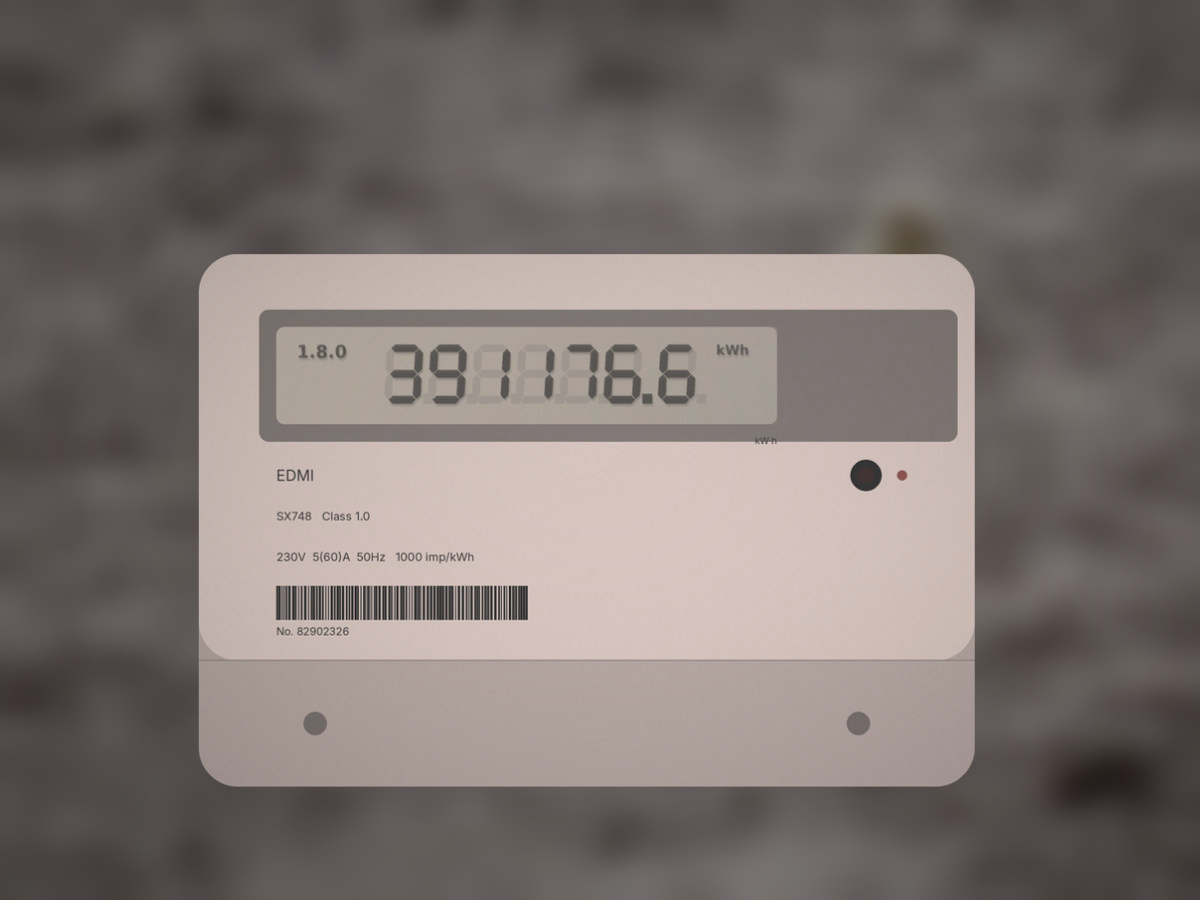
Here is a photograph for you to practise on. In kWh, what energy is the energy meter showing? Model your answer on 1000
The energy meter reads 391176.6
